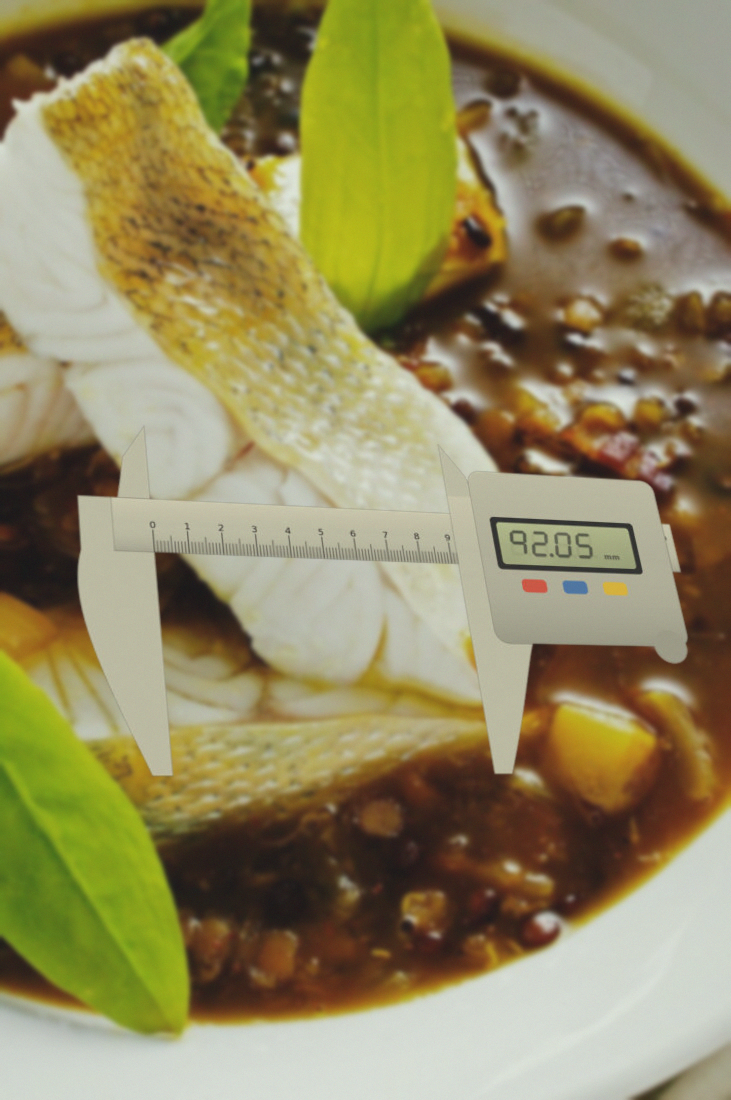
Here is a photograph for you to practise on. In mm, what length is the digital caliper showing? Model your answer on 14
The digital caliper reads 92.05
